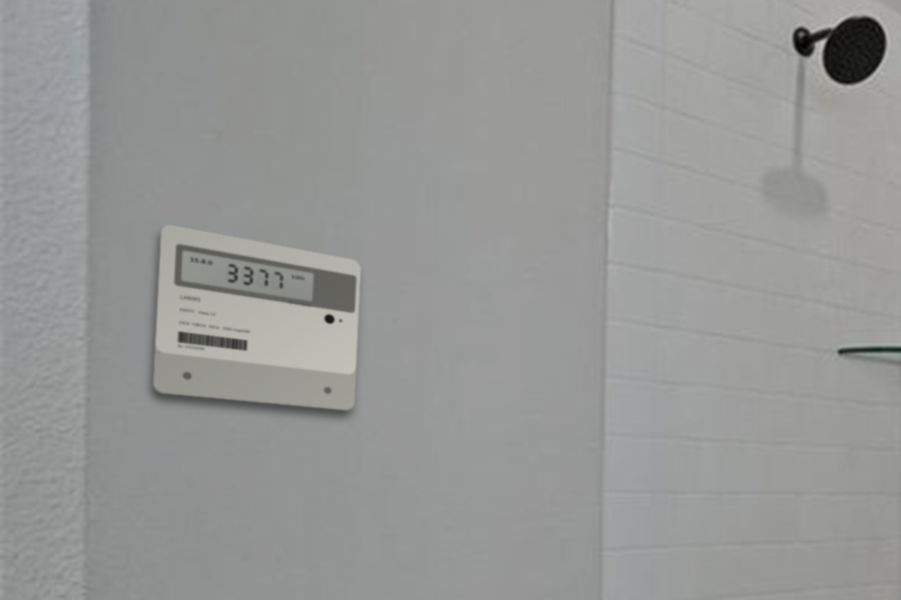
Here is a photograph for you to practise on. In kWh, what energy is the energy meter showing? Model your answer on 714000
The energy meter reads 3377
